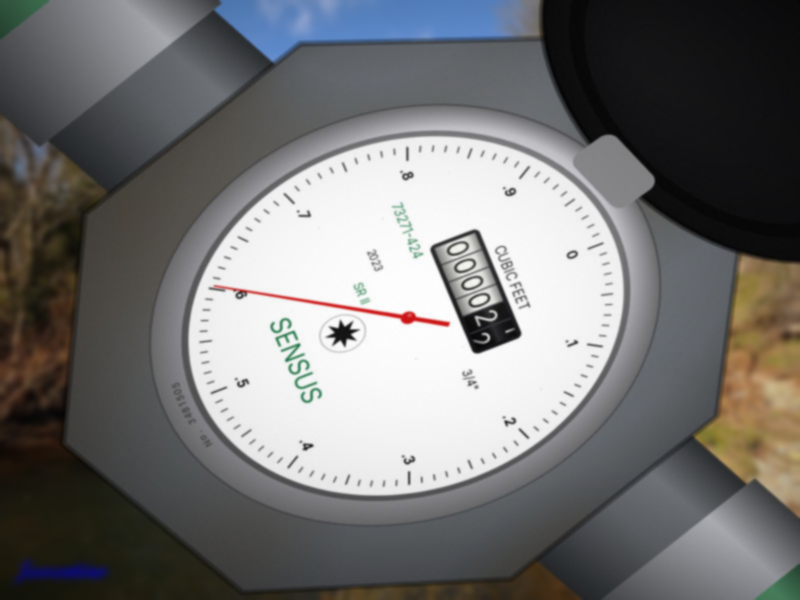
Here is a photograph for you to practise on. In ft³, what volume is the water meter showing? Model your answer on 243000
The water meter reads 21.60
